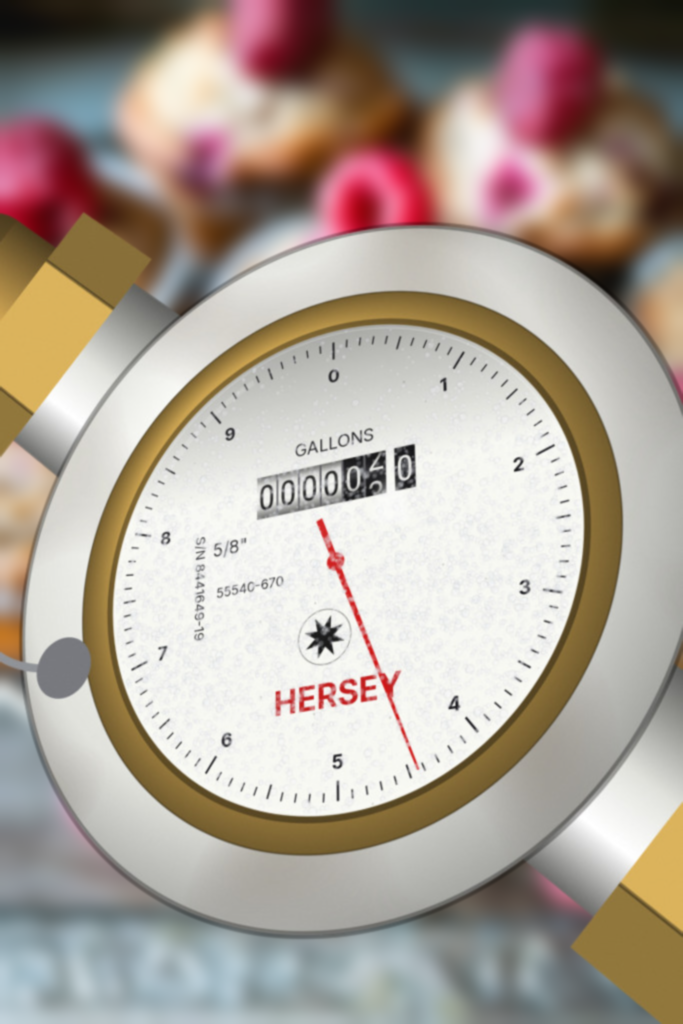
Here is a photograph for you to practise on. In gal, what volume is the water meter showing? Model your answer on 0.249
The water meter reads 24.4
